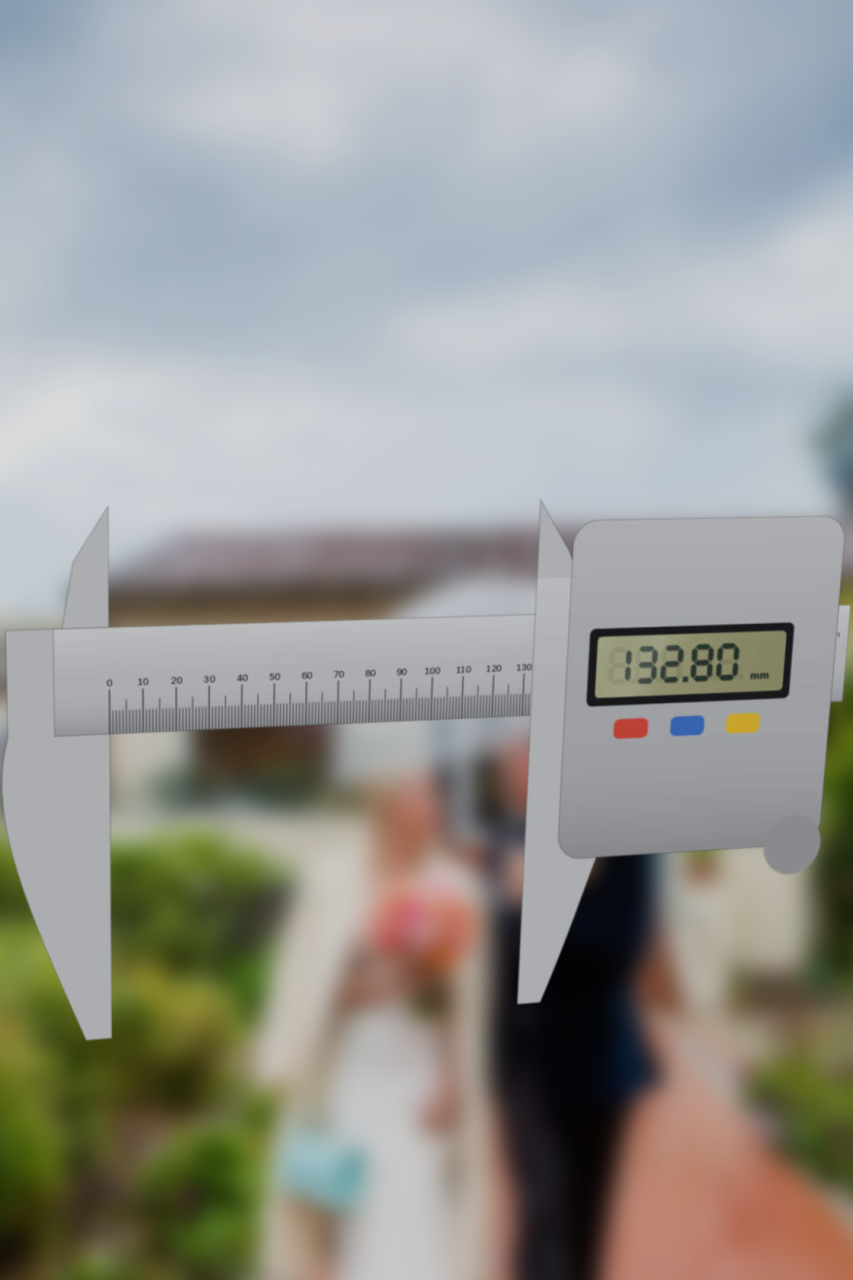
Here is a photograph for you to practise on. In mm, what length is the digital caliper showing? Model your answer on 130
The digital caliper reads 132.80
